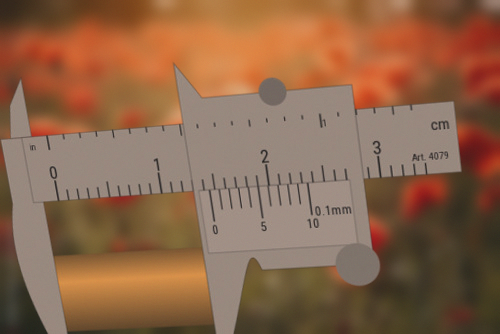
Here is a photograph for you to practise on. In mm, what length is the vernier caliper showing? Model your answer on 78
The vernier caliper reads 14.5
